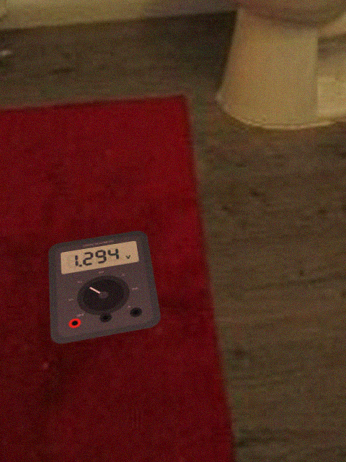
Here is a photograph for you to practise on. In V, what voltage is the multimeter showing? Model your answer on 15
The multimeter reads 1.294
